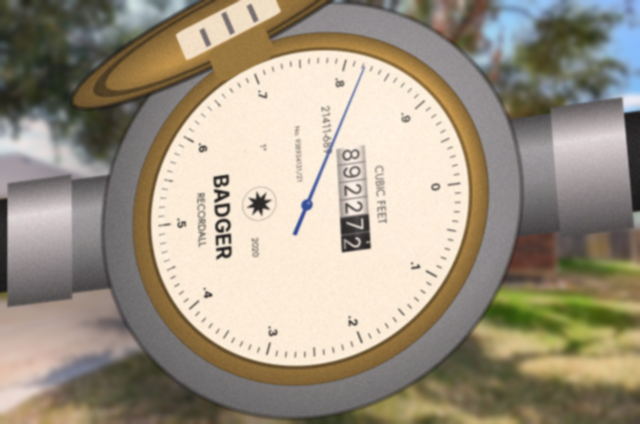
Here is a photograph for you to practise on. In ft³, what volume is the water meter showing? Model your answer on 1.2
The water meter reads 892271.82
